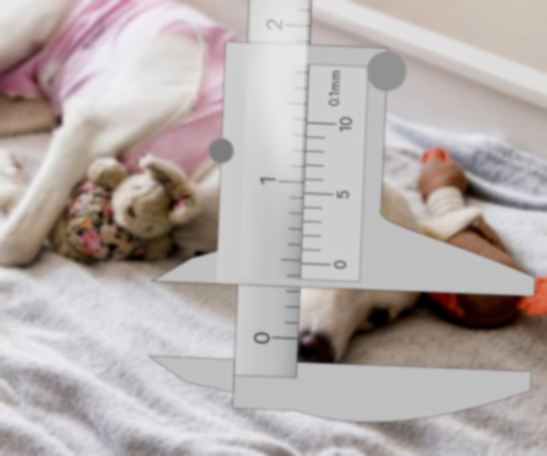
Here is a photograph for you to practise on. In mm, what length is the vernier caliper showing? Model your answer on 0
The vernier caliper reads 4.8
